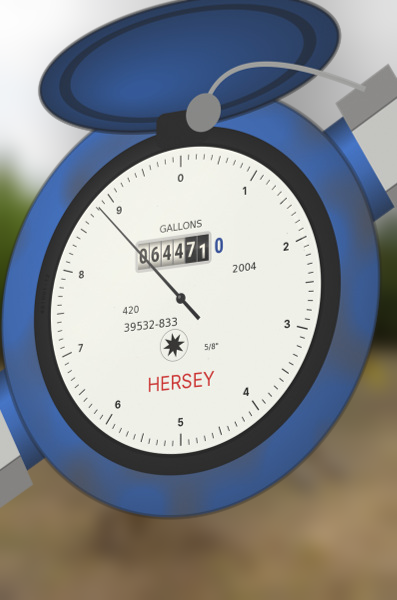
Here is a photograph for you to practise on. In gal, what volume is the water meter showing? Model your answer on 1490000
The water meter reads 644708.8
